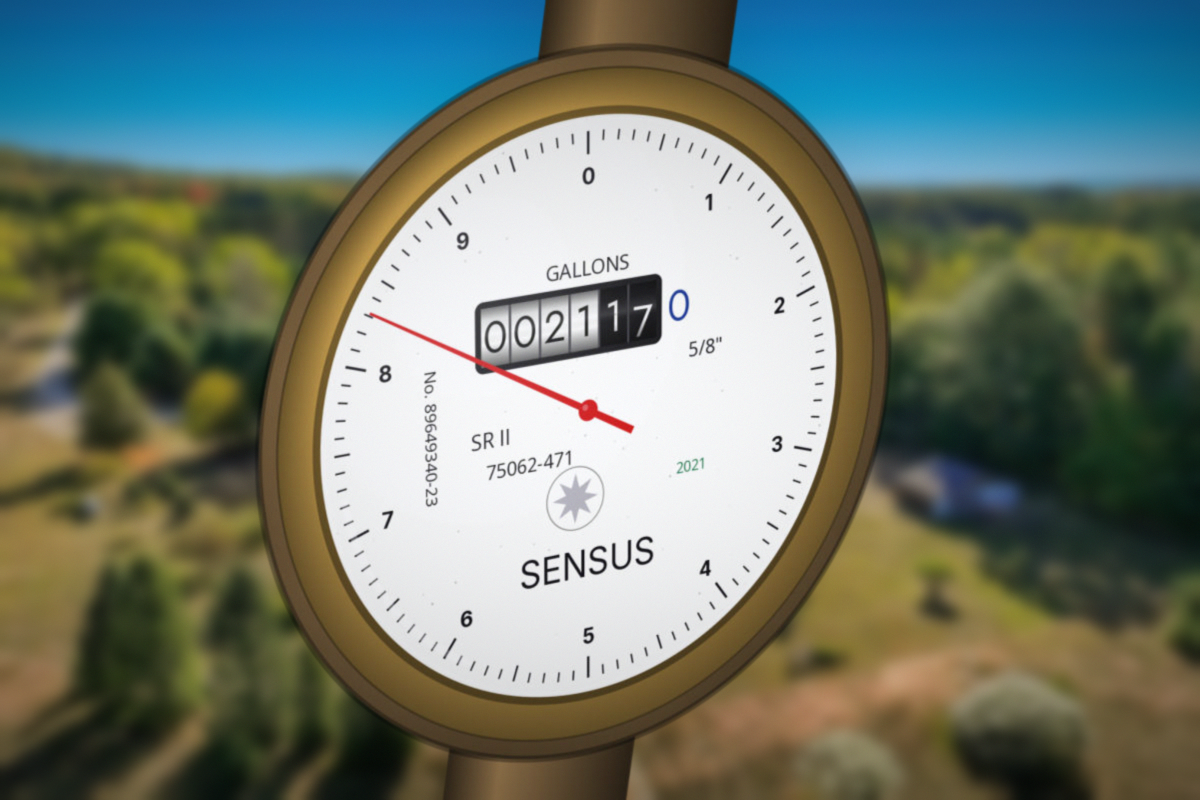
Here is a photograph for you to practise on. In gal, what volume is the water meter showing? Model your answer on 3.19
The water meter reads 21168.3
